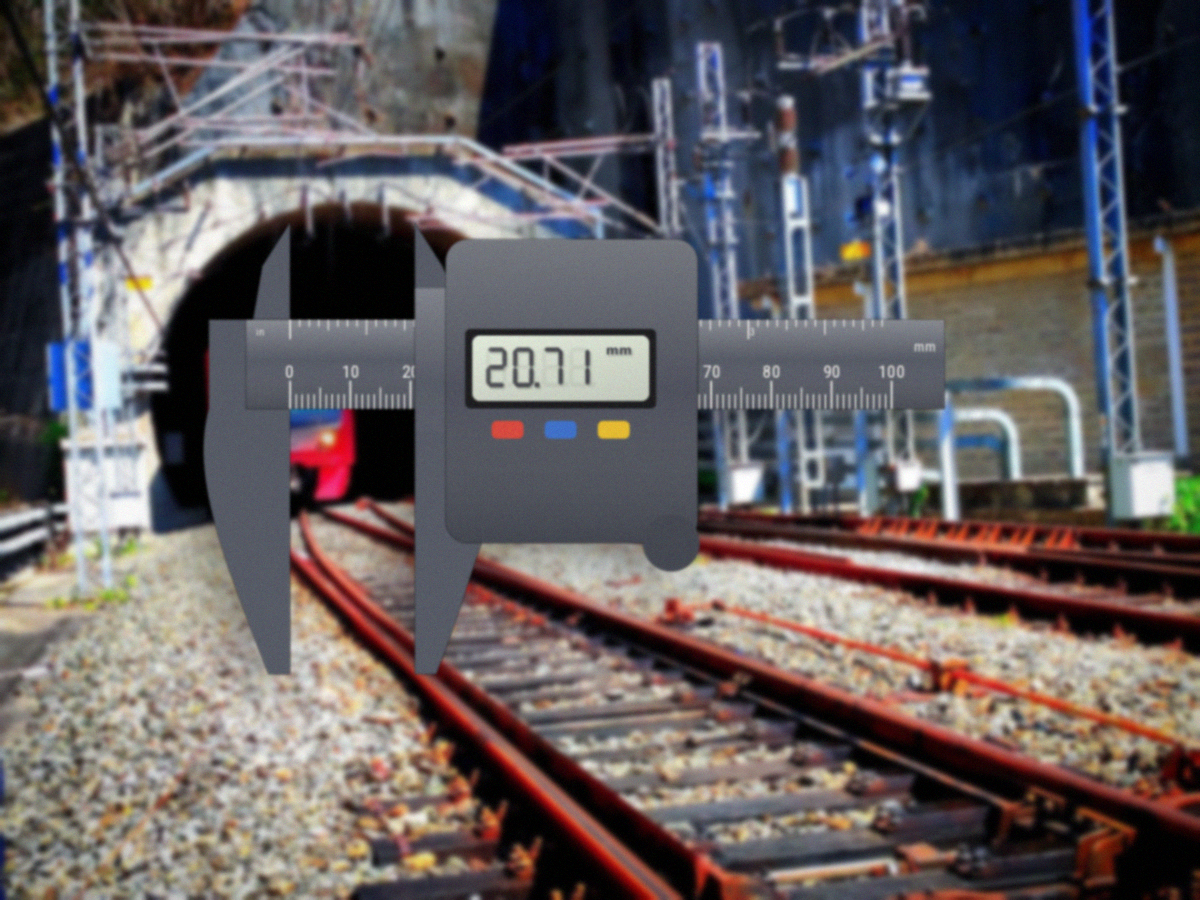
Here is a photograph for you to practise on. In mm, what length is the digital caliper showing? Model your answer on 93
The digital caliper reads 20.71
